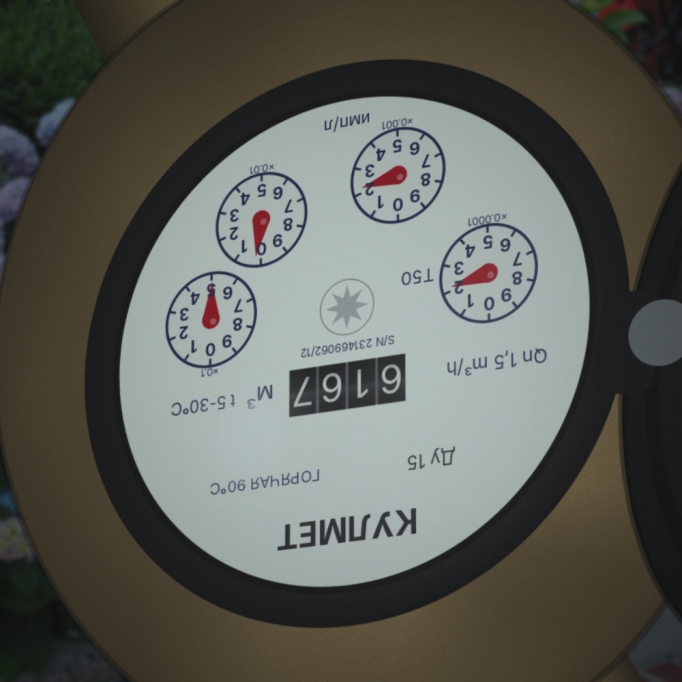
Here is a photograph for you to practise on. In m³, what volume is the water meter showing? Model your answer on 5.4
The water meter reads 6167.5022
